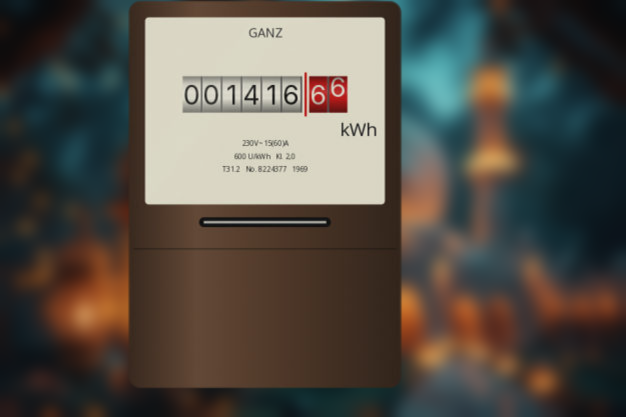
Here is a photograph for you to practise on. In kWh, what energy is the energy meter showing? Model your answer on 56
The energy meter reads 1416.66
